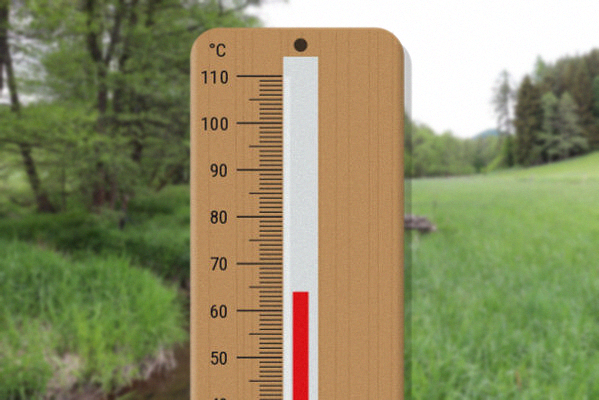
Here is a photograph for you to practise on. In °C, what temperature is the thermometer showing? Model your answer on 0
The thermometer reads 64
